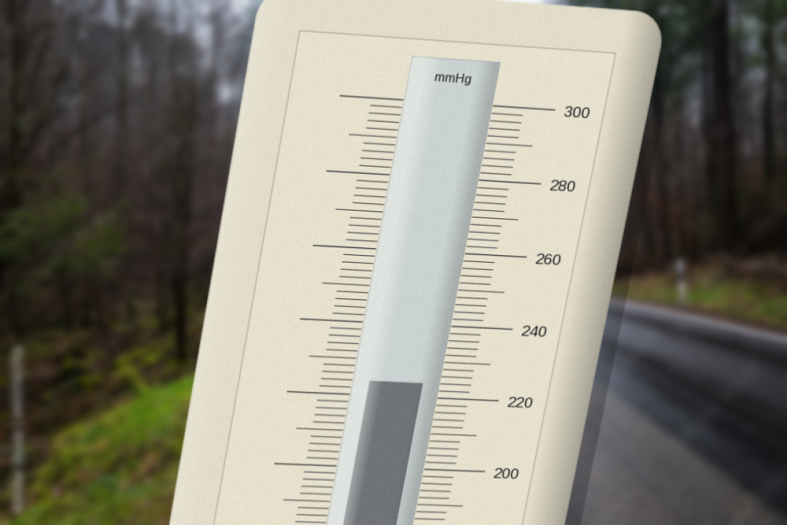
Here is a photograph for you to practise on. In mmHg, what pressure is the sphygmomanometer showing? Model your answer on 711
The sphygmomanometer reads 224
